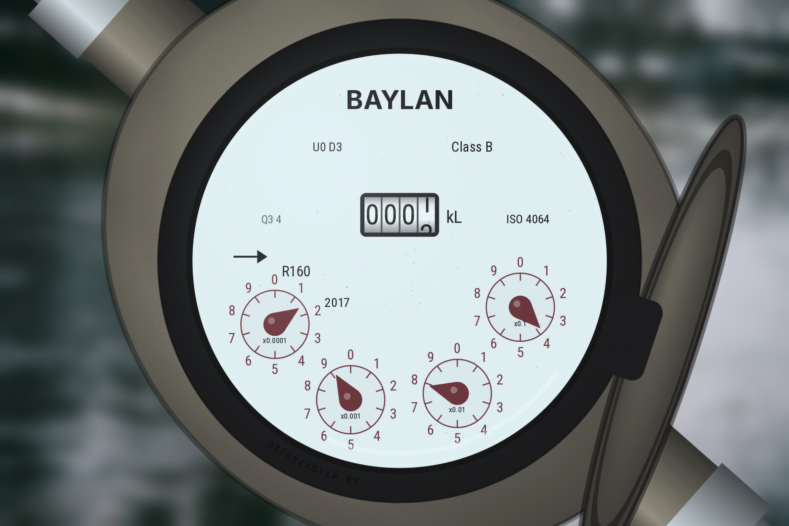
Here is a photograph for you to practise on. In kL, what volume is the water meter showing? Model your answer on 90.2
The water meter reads 1.3791
